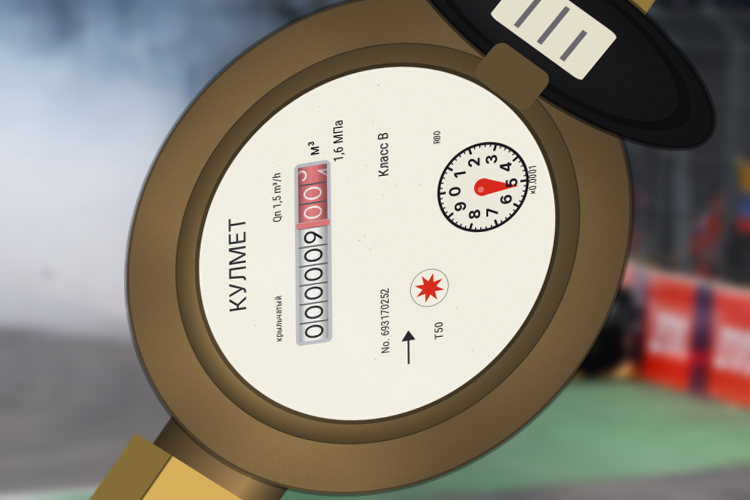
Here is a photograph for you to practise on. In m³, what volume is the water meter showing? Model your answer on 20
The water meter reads 9.0035
